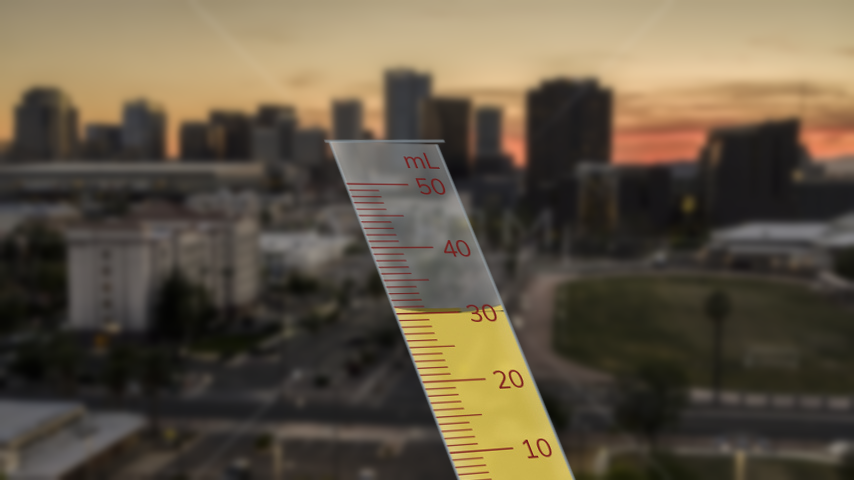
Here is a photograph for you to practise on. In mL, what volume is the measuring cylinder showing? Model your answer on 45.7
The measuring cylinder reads 30
